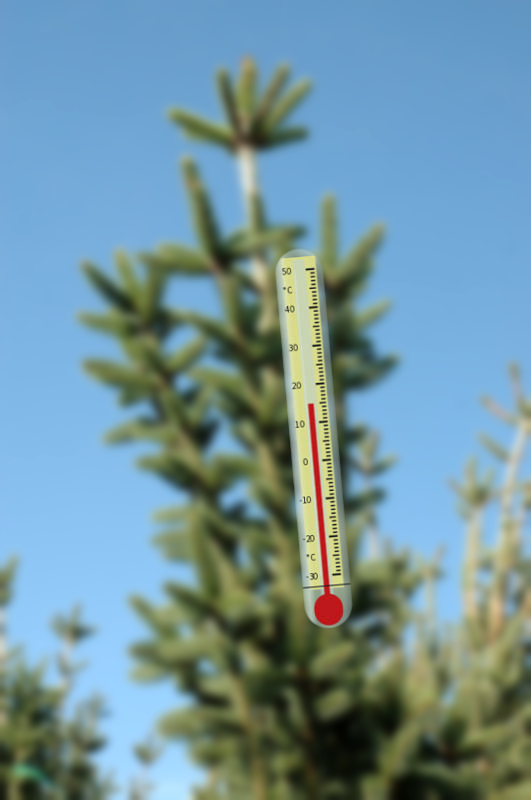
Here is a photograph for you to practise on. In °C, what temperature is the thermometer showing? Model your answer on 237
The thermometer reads 15
